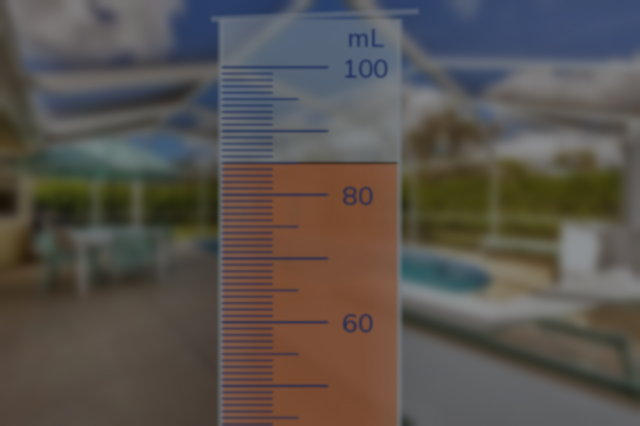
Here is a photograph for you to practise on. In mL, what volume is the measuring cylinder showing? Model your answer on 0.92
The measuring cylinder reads 85
